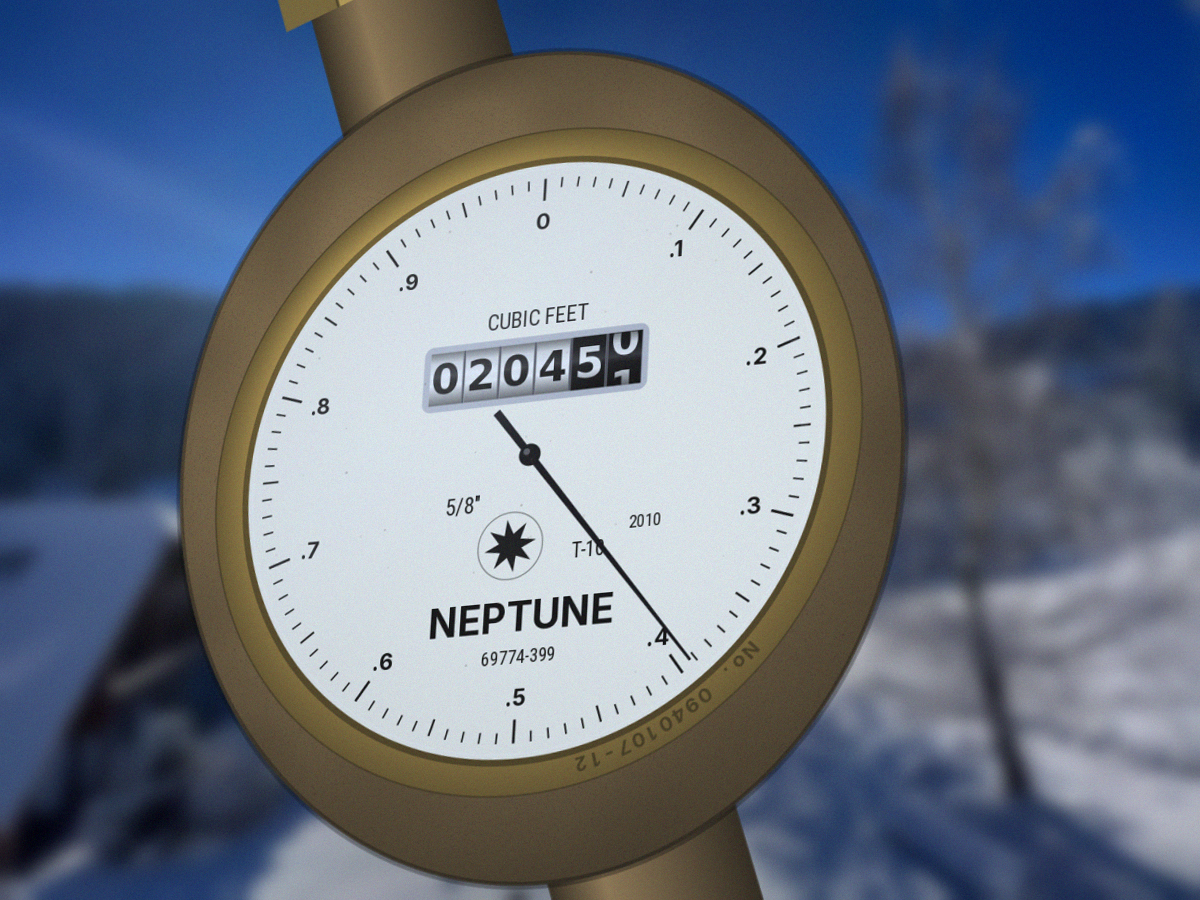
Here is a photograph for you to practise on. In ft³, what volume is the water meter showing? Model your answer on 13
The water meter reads 20450.39
